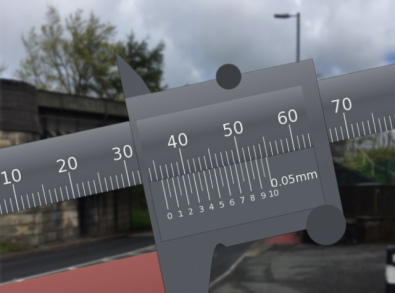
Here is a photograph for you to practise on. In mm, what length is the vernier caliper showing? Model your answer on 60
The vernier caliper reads 35.8
